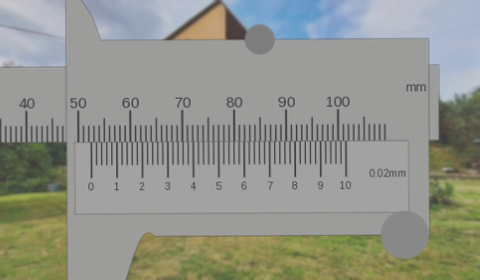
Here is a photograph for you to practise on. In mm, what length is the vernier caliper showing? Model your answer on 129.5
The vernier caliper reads 52.5
